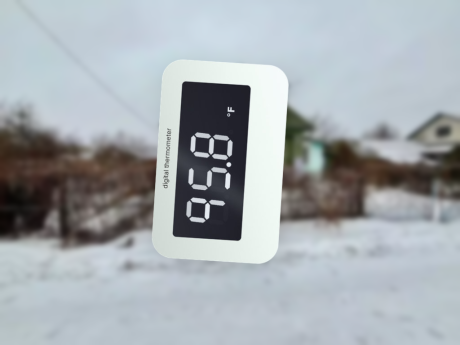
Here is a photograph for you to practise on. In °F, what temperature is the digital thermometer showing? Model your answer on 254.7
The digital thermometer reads 95.8
